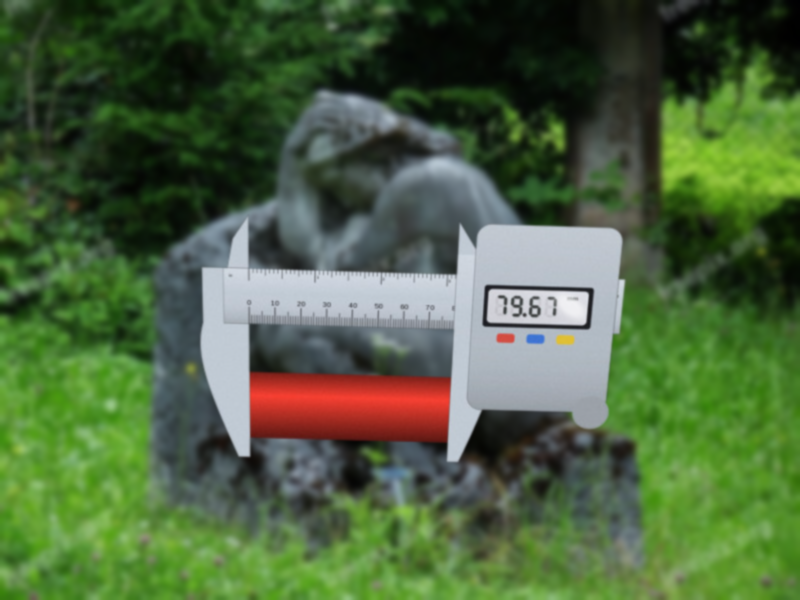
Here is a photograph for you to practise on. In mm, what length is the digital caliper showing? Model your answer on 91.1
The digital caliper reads 79.67
